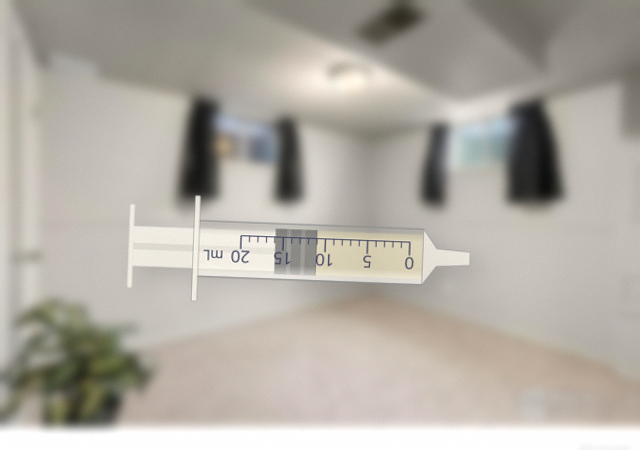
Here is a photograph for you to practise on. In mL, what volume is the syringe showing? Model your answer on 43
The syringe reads 11
